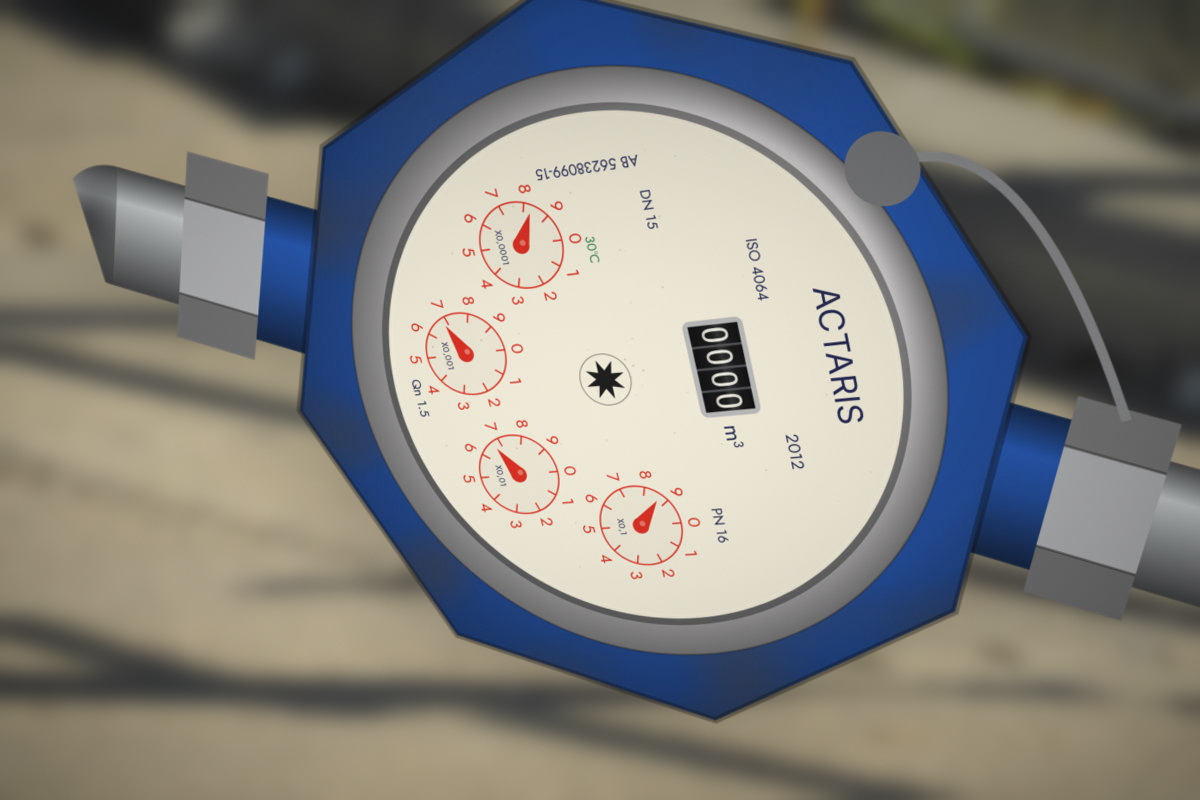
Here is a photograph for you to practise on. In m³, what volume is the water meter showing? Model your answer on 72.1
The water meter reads 0.8668
